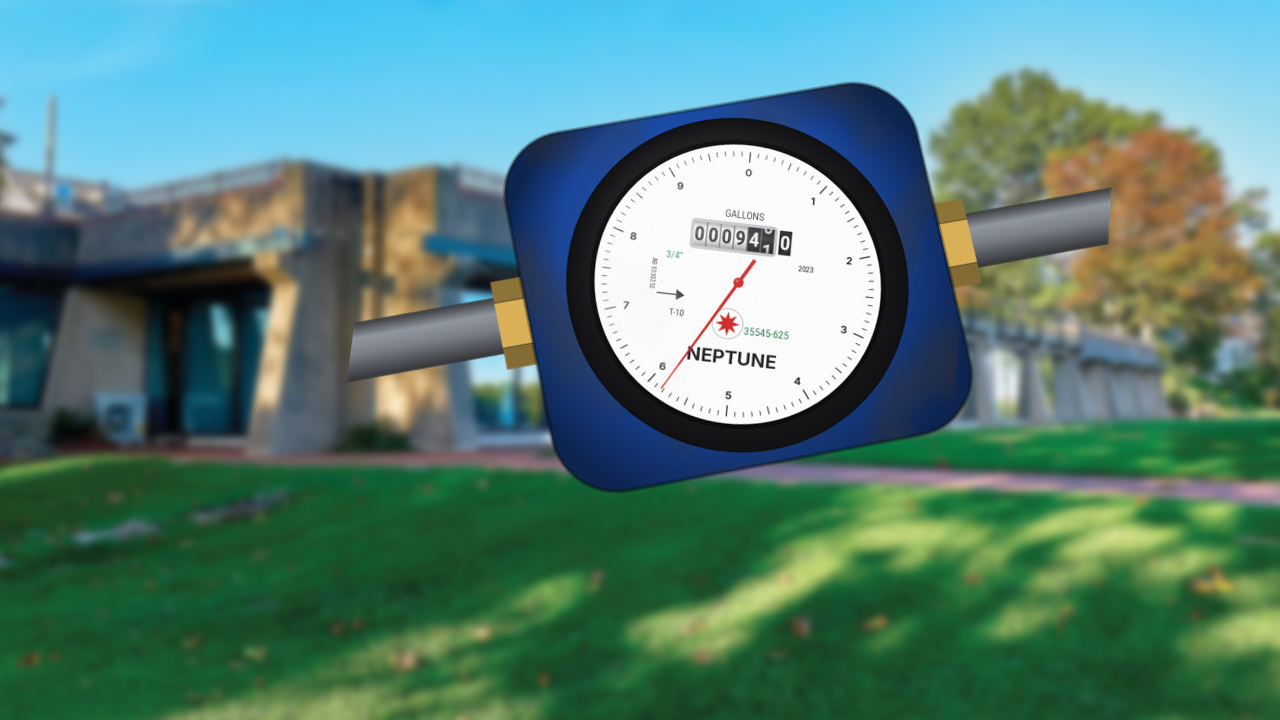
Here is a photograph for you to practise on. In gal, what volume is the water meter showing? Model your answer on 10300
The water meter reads 9405.8
